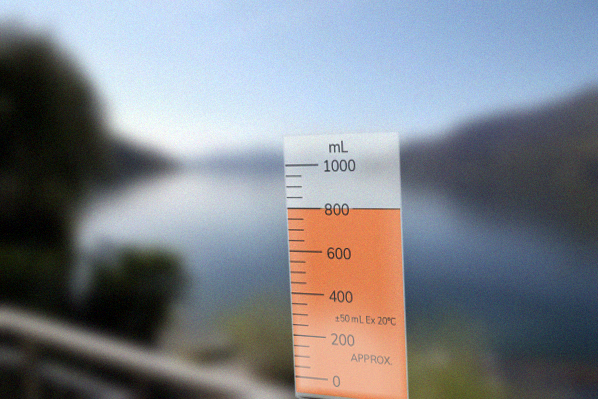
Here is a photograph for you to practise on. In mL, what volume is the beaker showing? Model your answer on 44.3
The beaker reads 800
